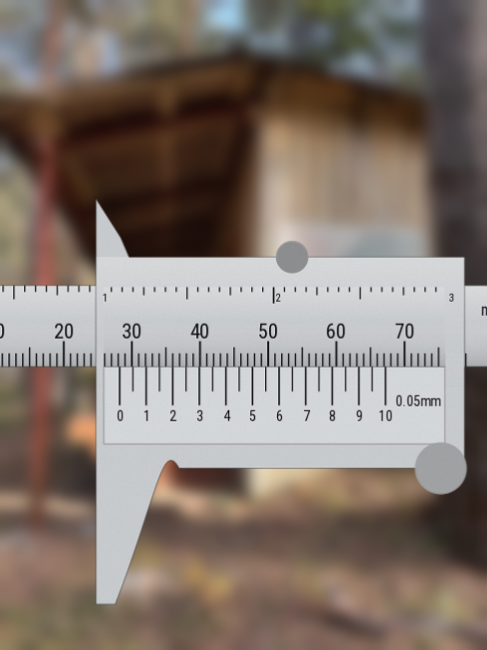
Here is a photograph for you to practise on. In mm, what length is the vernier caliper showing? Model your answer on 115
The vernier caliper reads 28.2
